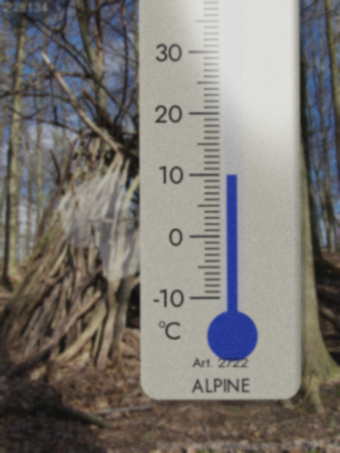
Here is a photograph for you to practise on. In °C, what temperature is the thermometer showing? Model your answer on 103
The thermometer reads 10
